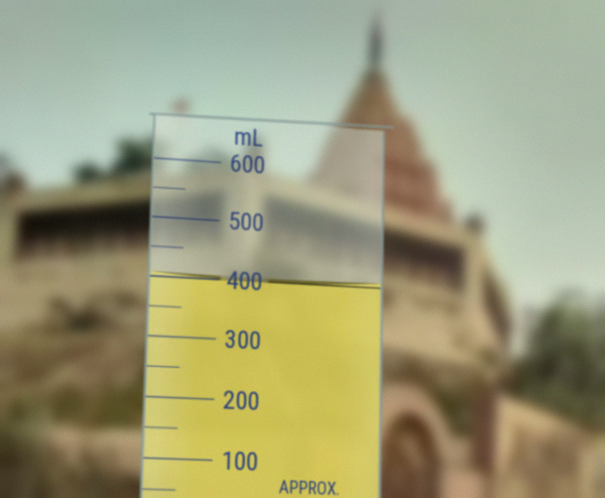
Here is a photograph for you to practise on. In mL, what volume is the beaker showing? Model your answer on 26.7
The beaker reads 400
